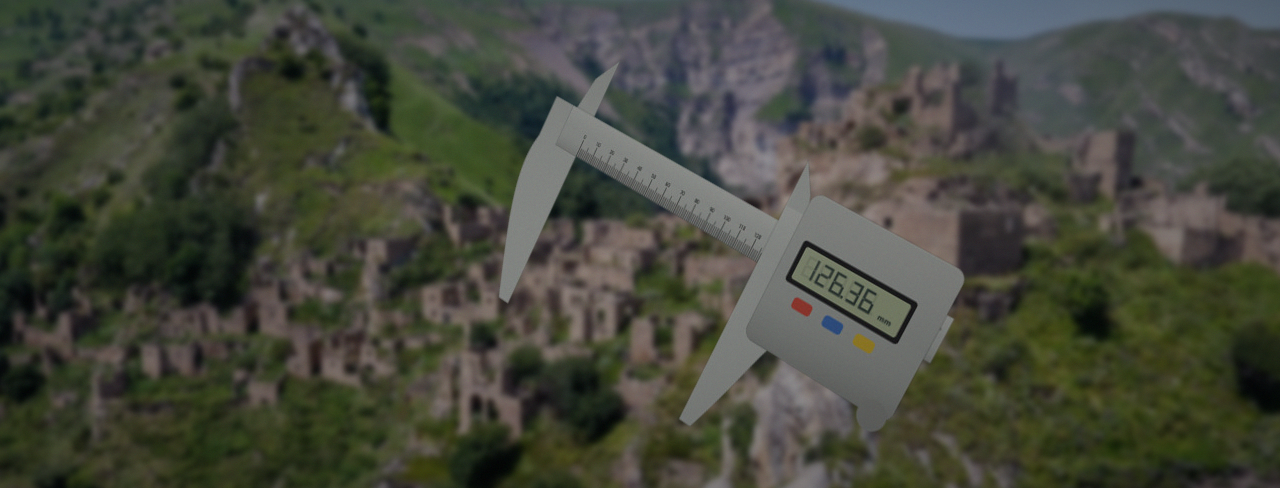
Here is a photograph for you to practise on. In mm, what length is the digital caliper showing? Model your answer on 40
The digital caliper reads 126.36
